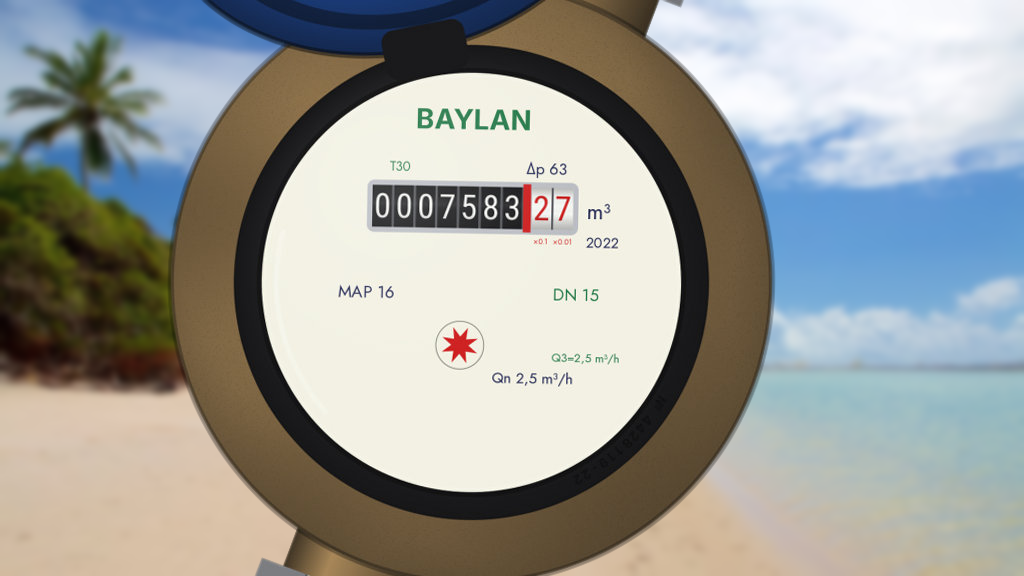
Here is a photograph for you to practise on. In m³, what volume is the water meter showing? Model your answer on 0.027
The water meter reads 7583.27
